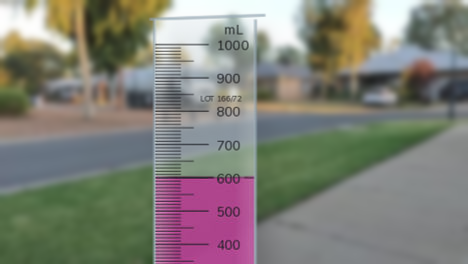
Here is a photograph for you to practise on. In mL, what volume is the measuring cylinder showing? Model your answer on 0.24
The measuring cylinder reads 600
